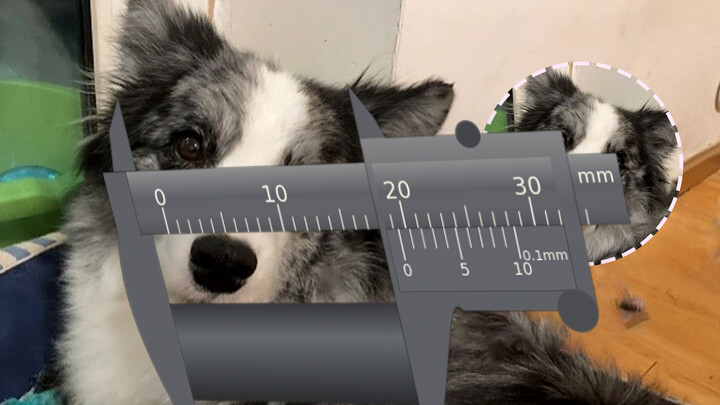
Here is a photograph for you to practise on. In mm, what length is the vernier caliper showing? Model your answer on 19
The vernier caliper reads 19.4
